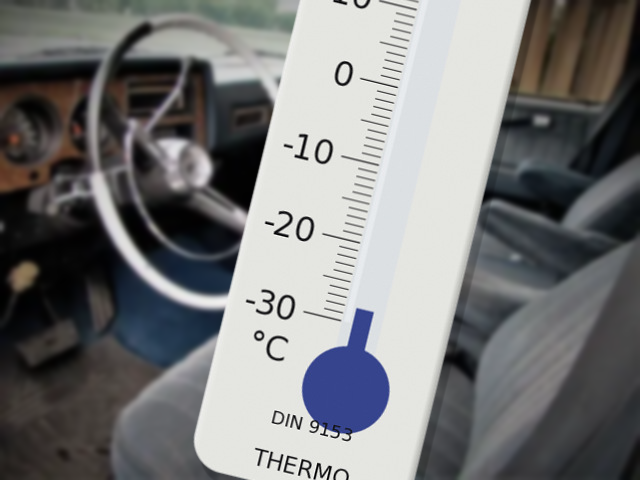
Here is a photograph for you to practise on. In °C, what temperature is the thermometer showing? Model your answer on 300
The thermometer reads -28
